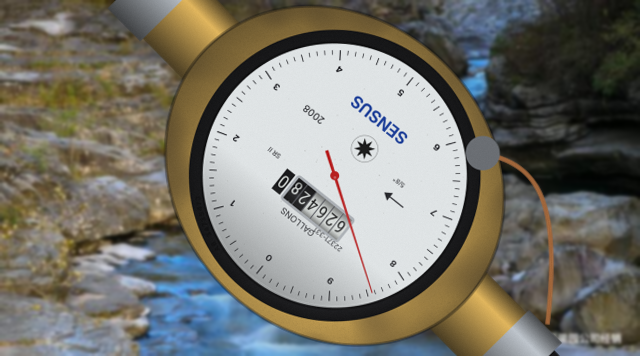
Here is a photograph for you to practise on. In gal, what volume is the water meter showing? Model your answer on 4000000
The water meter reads 6264278.4
